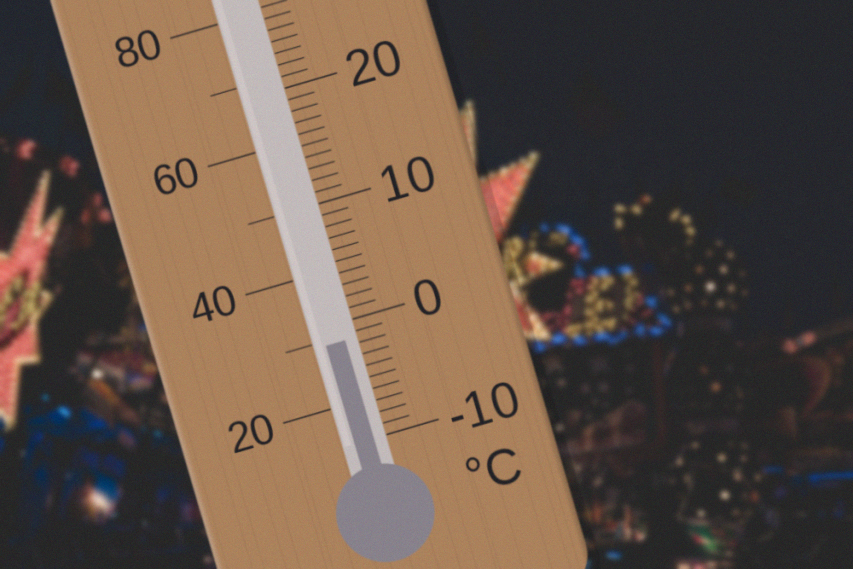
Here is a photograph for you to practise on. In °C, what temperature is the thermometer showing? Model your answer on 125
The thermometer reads -1.5
